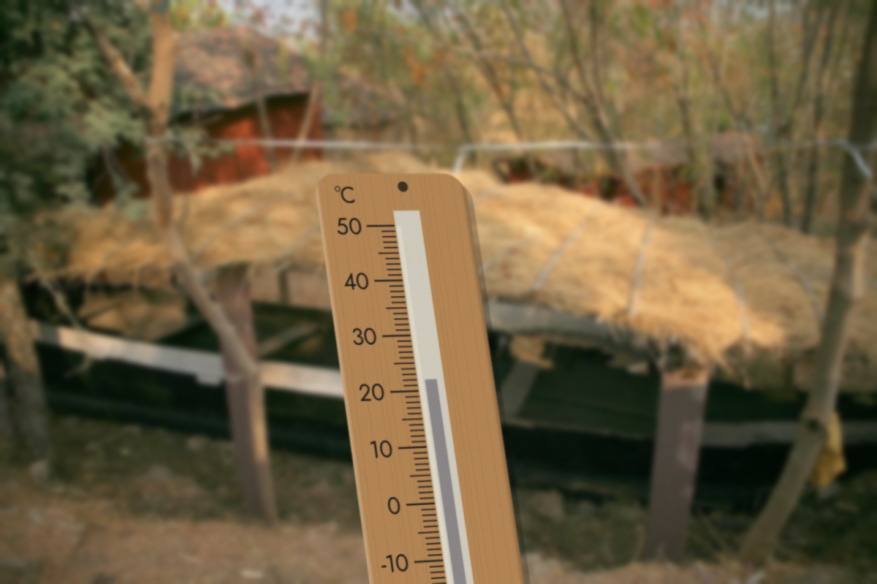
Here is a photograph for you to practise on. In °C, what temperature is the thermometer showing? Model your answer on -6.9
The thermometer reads 22
